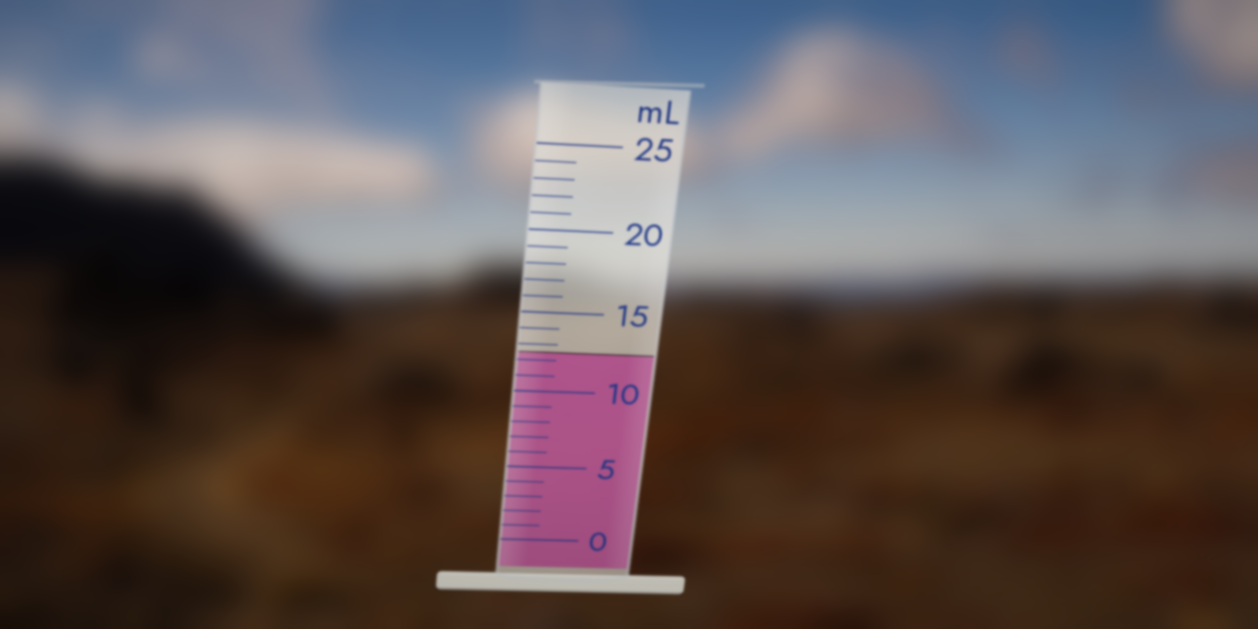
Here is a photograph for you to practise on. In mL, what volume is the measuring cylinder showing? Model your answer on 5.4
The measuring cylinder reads 12.5
